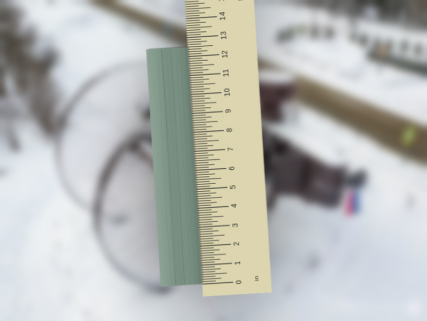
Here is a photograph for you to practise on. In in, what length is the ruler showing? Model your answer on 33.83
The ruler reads 12.5
